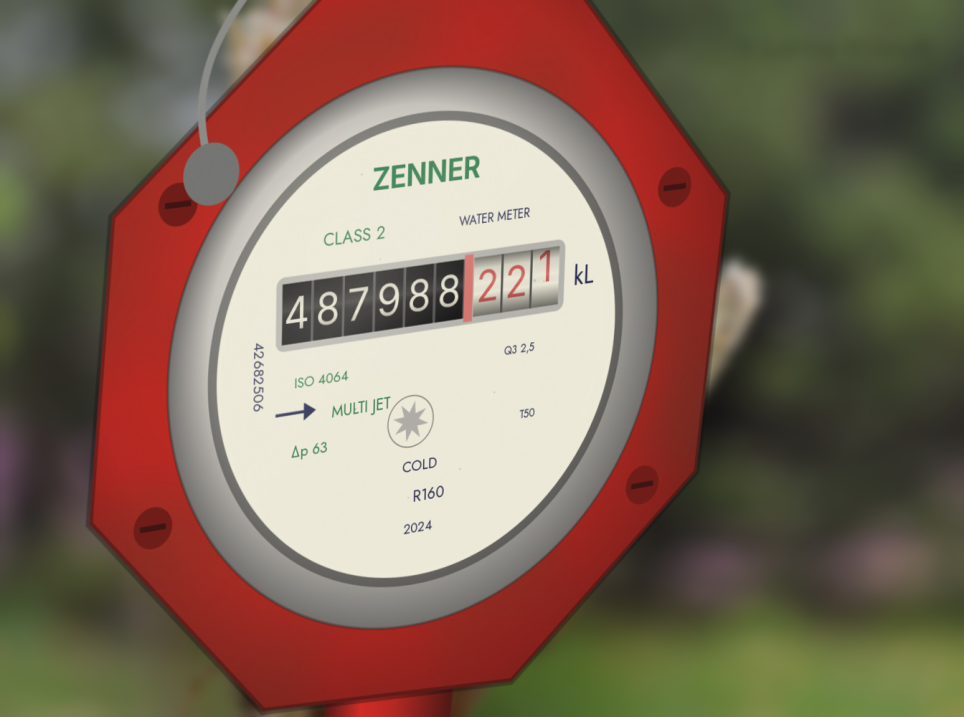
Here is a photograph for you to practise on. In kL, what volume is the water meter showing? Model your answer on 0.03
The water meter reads 487988.221
